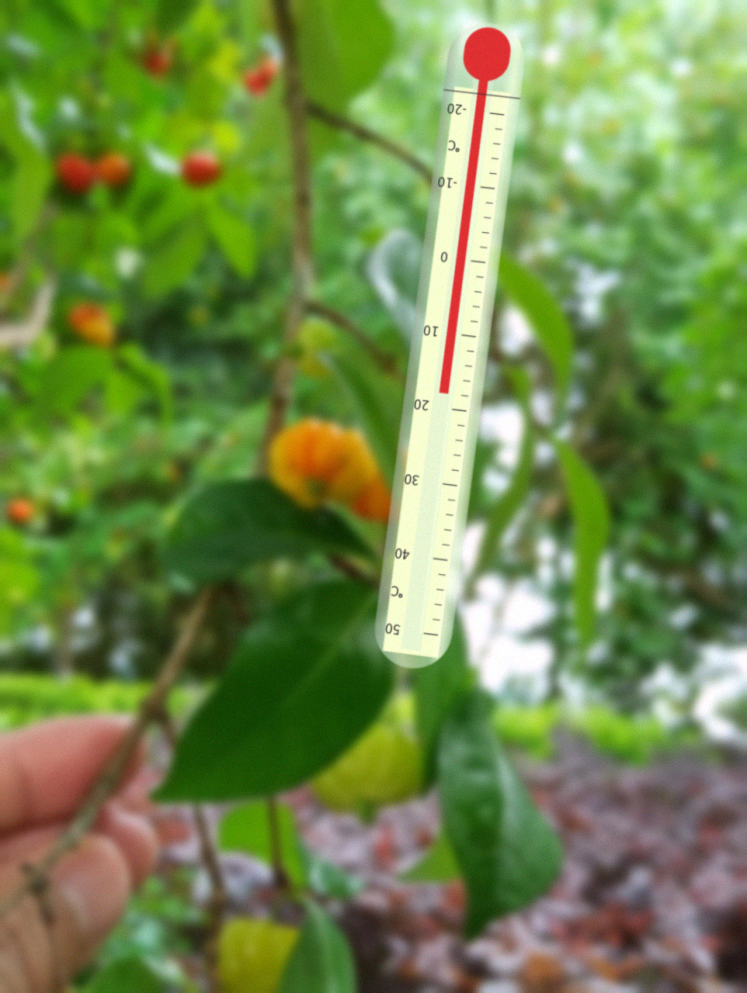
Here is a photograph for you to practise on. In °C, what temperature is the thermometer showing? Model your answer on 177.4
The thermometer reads 18
